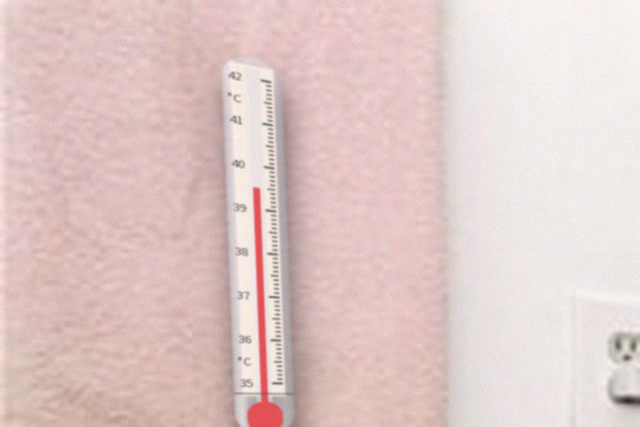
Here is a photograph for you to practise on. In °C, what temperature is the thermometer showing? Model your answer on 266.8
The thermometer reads 39.5
